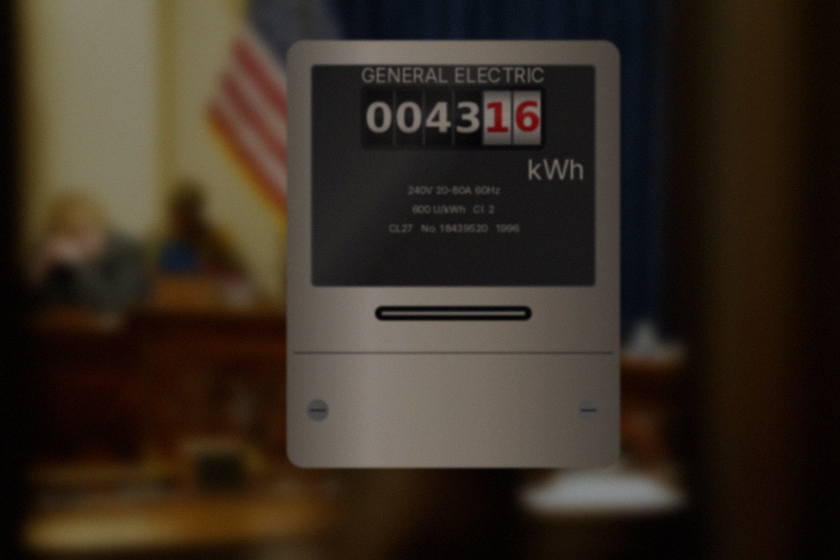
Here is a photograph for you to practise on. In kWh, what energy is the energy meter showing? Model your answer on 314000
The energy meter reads 43.16
